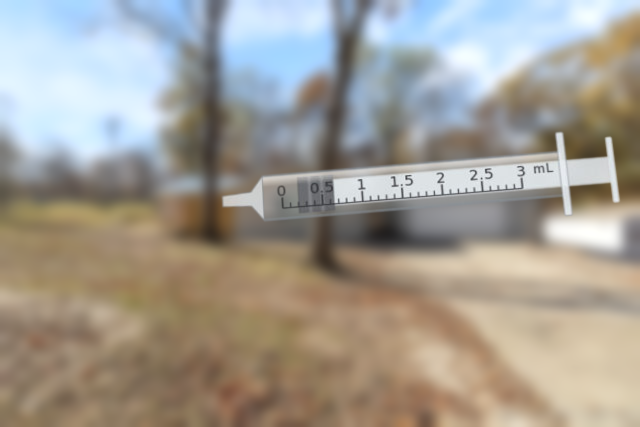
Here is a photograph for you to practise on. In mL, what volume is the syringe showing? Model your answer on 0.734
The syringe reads 0.2
